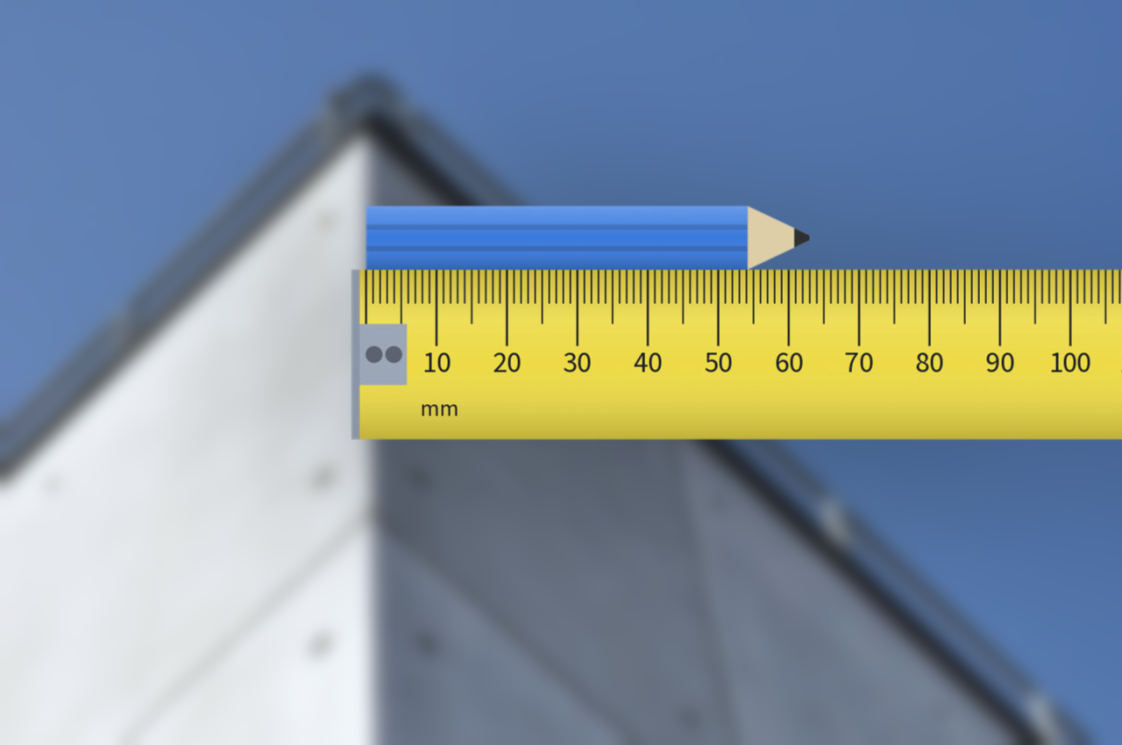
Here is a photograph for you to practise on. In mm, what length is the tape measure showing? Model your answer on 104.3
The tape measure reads 63
